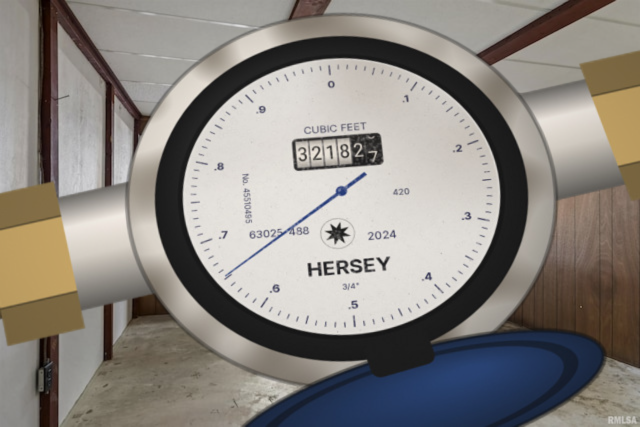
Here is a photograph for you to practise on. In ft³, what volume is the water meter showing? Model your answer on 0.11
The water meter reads 321826.65
